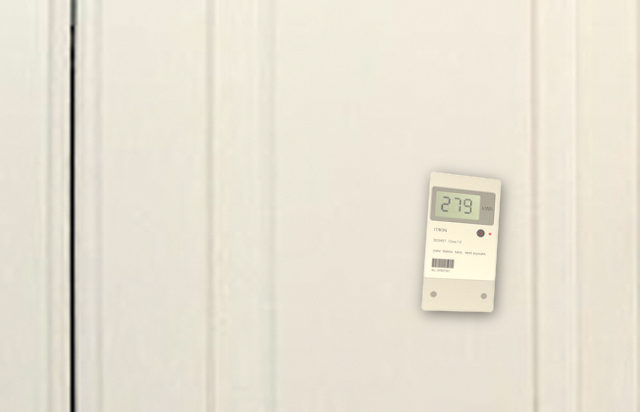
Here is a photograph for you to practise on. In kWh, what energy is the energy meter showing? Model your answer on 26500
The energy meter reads 279
